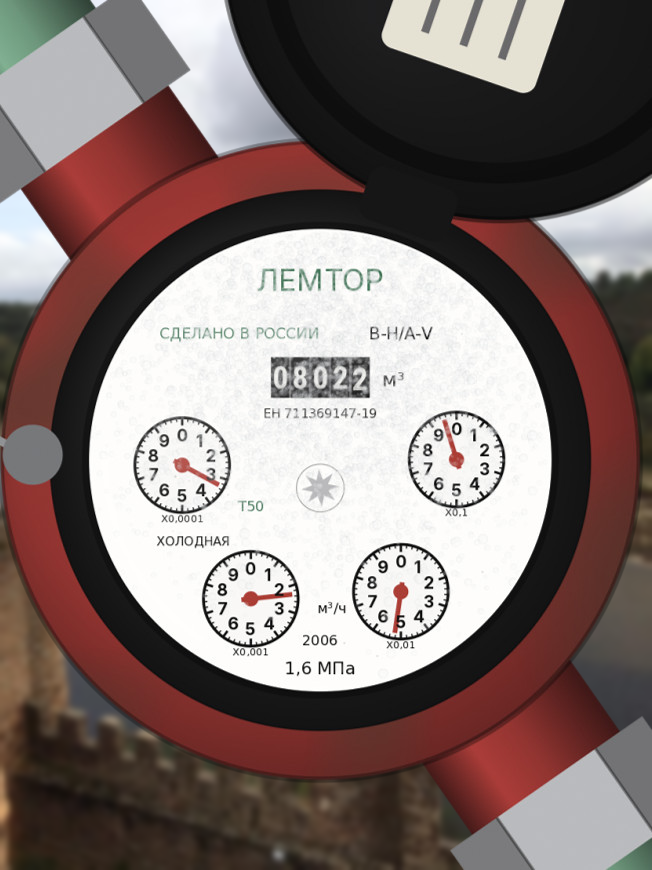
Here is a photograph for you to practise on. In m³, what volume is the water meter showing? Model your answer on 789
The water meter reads 8021.9523
